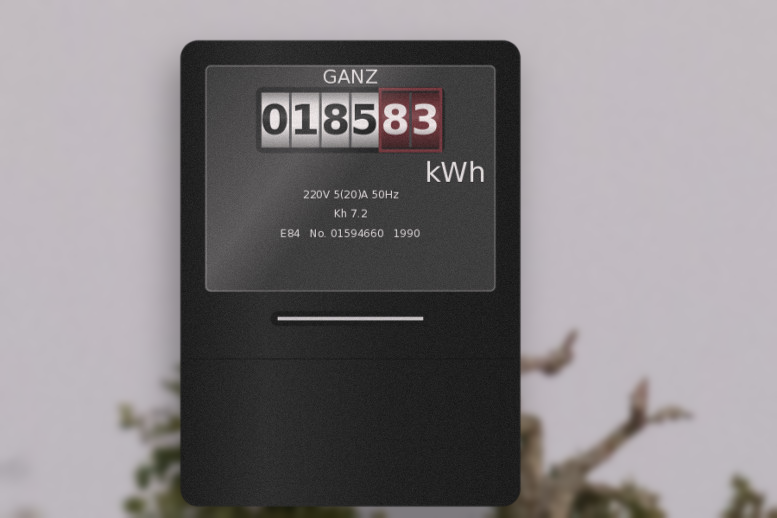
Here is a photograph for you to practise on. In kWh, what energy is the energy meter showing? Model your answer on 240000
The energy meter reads 185.83
